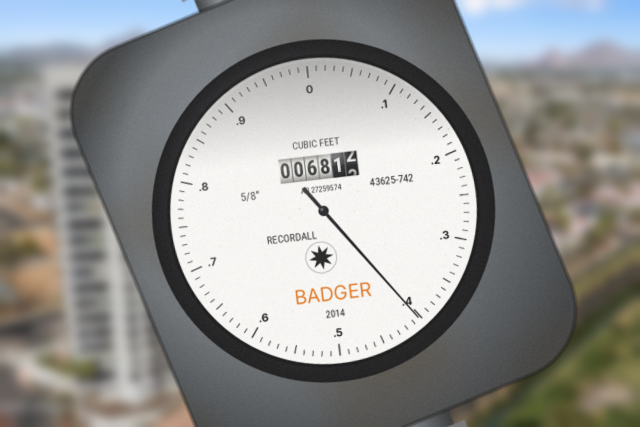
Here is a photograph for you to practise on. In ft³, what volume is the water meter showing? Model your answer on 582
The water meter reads 6812.40
